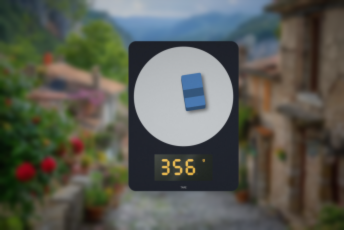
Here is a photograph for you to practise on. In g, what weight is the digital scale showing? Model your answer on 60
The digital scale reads 356
